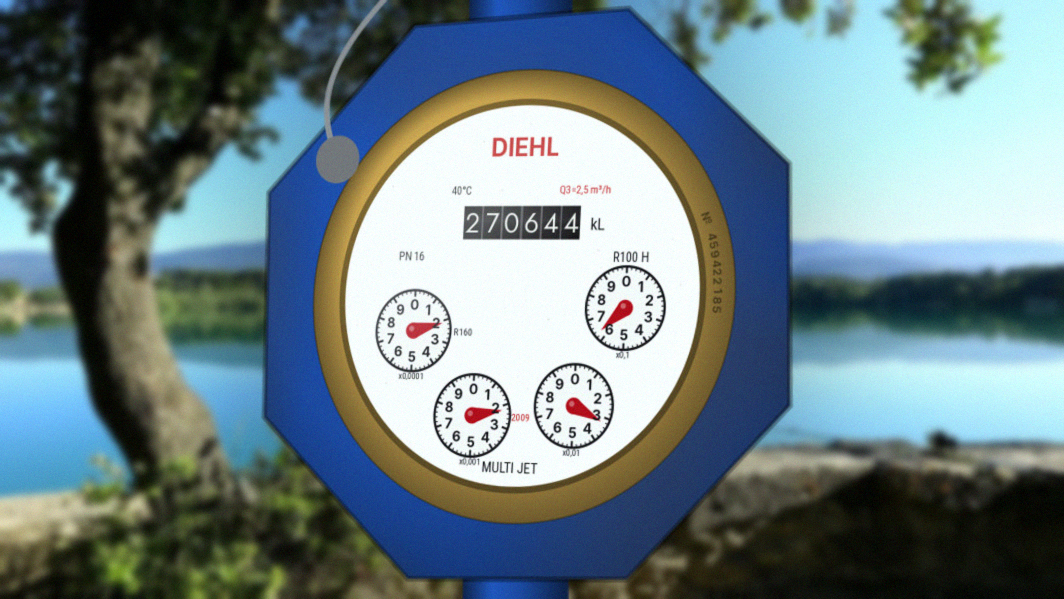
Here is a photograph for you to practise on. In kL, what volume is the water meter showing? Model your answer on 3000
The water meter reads 270644.6322
